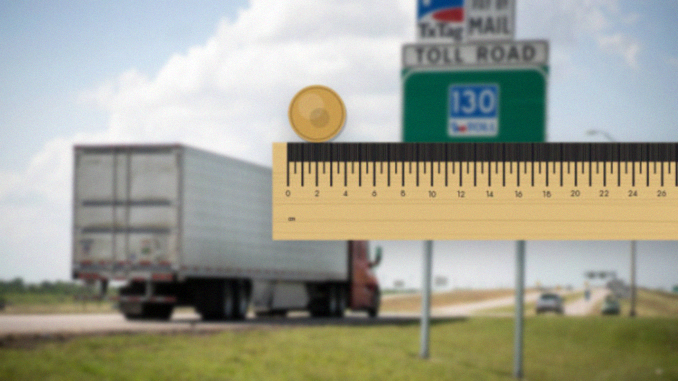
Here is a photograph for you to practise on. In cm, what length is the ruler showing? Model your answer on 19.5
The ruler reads 4
